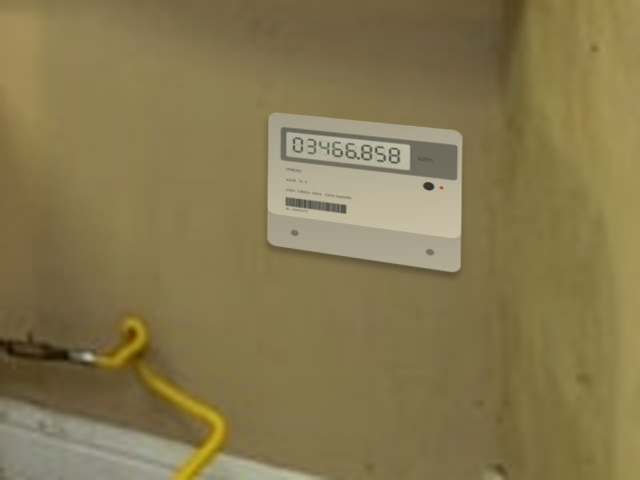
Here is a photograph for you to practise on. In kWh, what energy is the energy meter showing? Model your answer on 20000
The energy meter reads 3466.858
